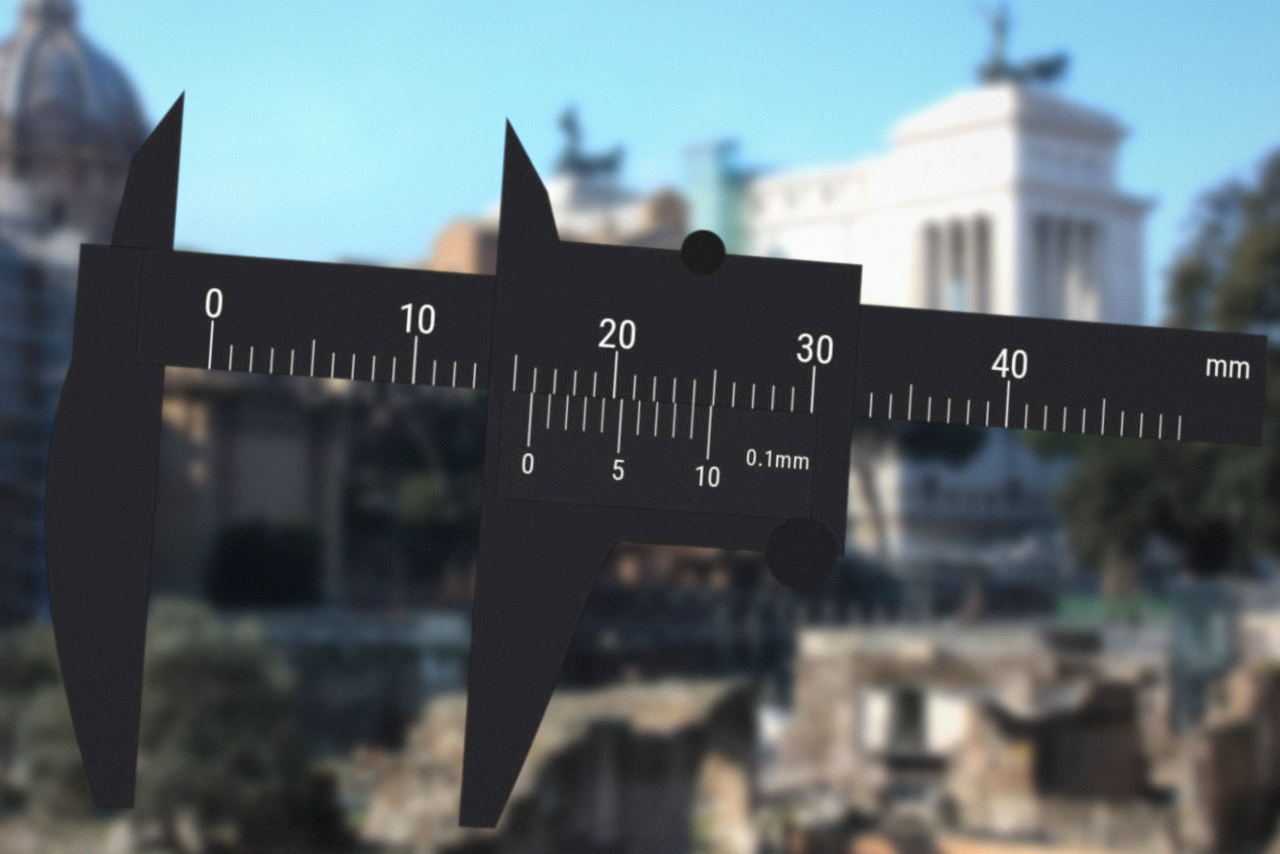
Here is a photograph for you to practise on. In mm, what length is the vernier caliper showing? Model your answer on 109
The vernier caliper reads 15.9
